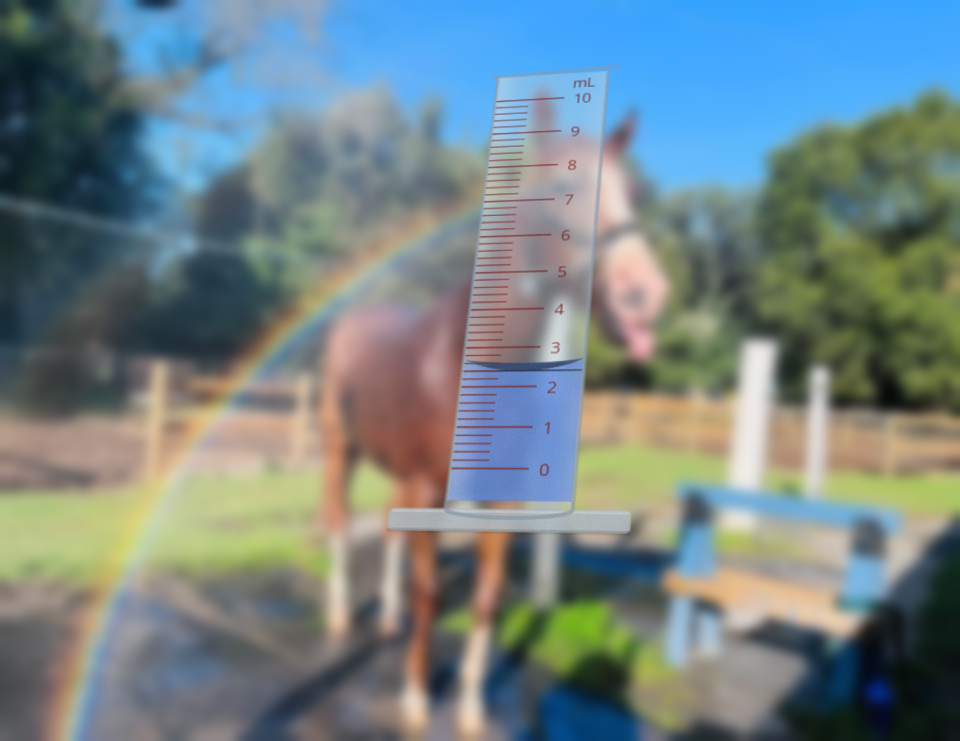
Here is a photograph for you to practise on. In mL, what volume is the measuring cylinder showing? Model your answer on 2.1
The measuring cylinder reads 2.4
